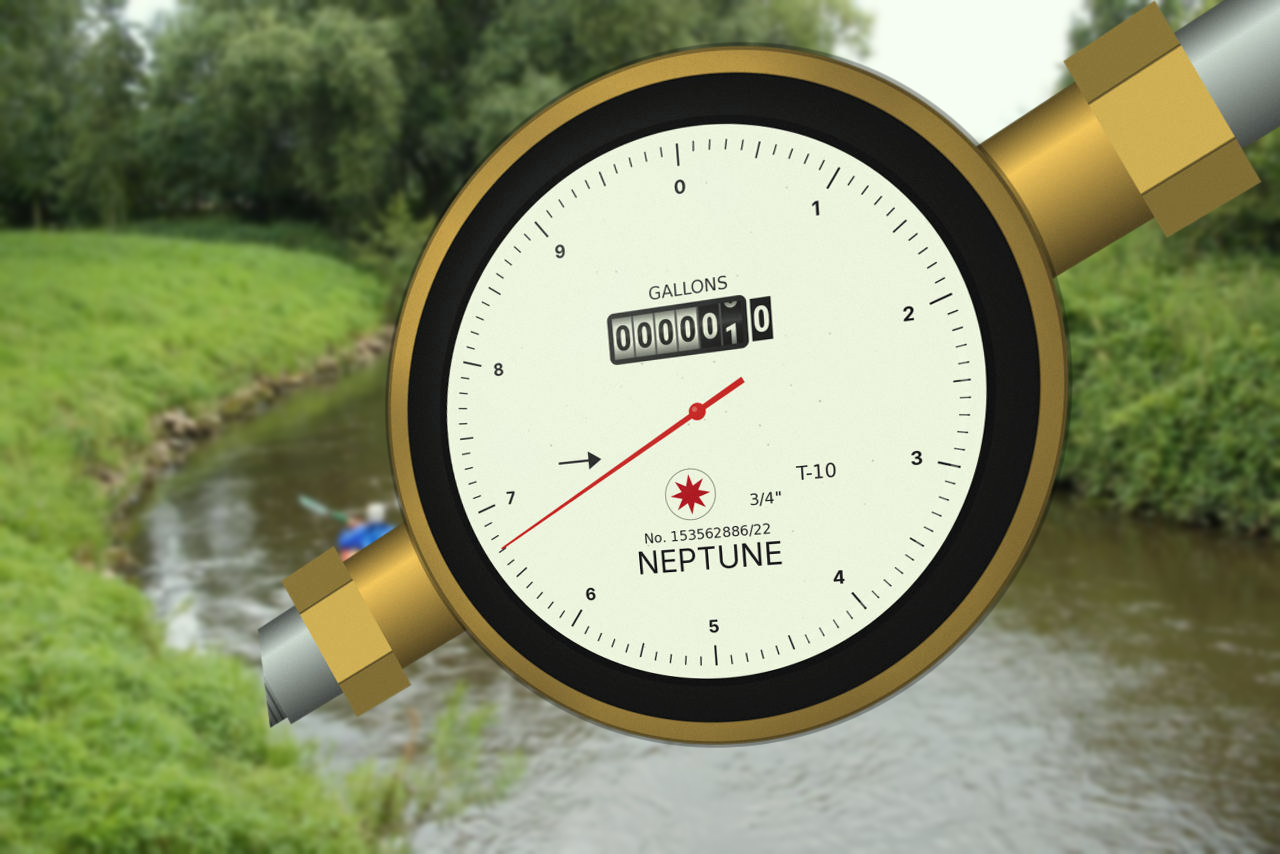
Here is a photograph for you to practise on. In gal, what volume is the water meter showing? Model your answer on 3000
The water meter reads 6.7
